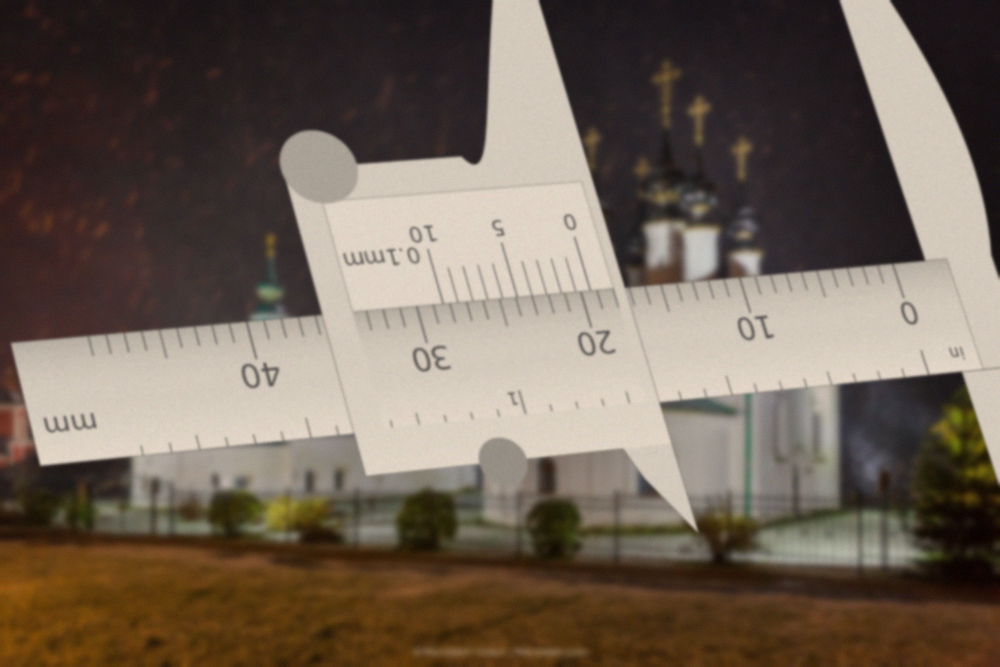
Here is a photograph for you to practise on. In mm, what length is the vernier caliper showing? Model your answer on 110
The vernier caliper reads 19.4
